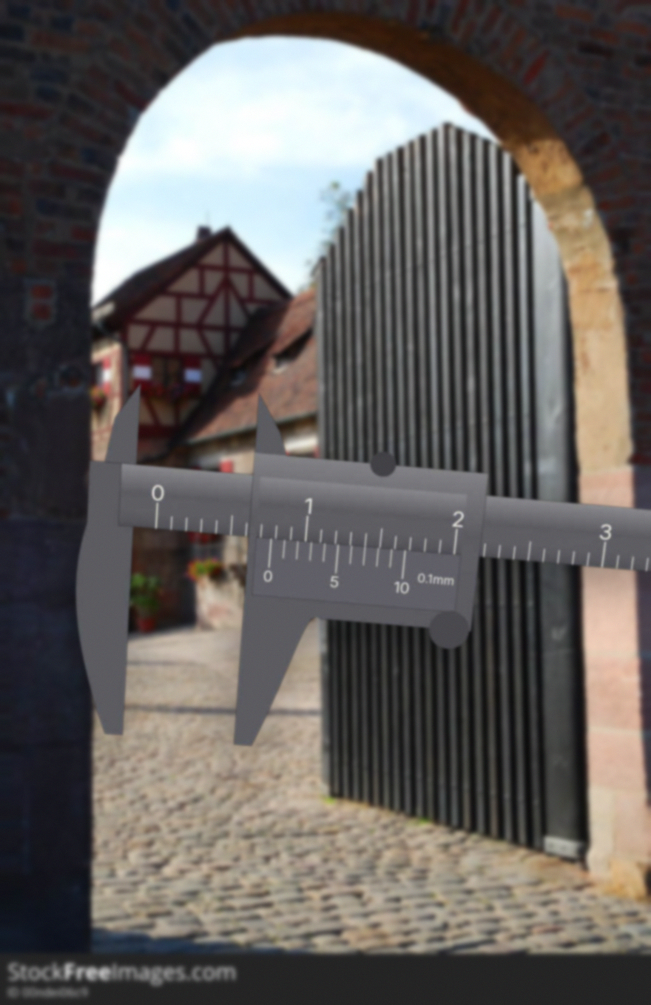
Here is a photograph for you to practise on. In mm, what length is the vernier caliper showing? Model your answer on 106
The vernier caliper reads 7.7
